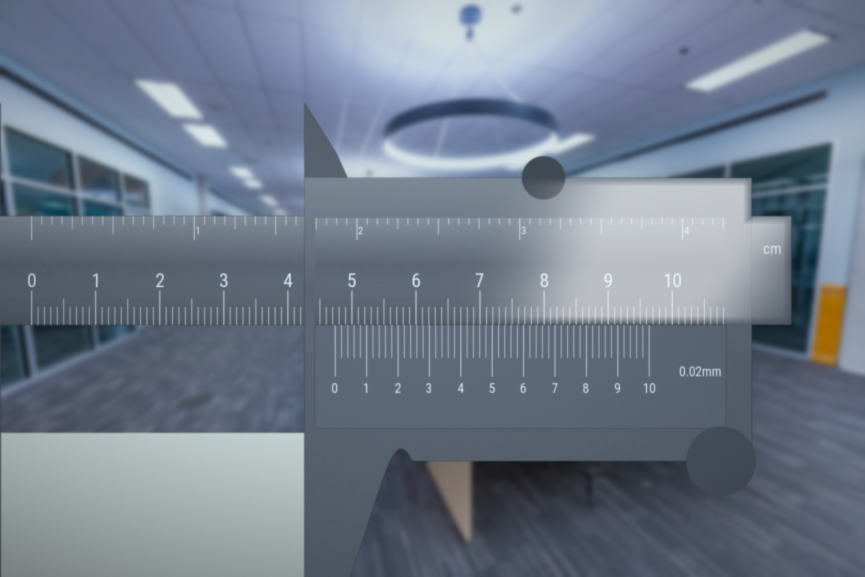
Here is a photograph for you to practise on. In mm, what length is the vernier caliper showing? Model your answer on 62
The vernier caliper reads 47.4
